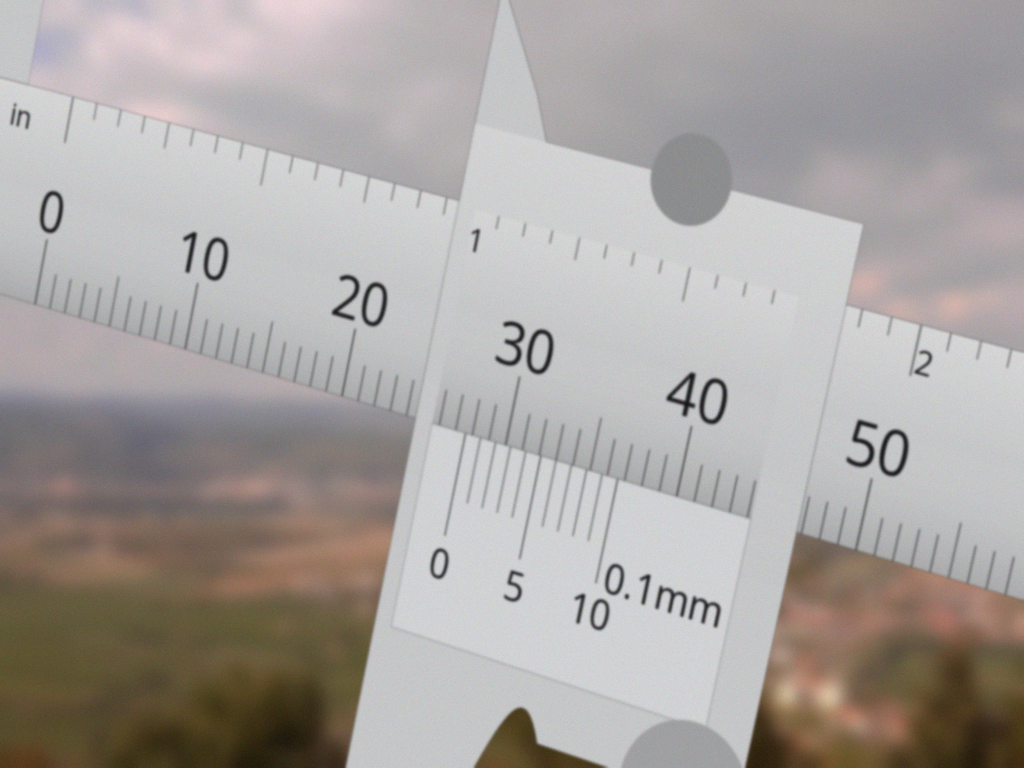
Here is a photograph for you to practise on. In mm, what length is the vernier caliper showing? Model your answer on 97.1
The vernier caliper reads 27.6
